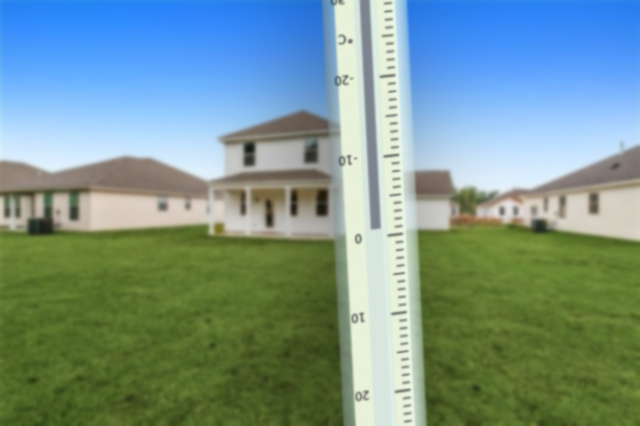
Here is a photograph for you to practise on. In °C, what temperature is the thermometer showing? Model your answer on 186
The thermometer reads -1
